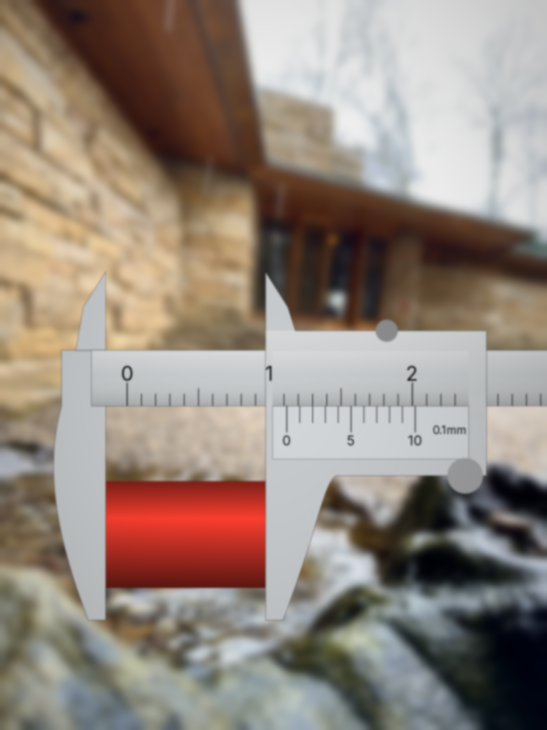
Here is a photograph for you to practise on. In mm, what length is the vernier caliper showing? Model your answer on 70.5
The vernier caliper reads 11.2
